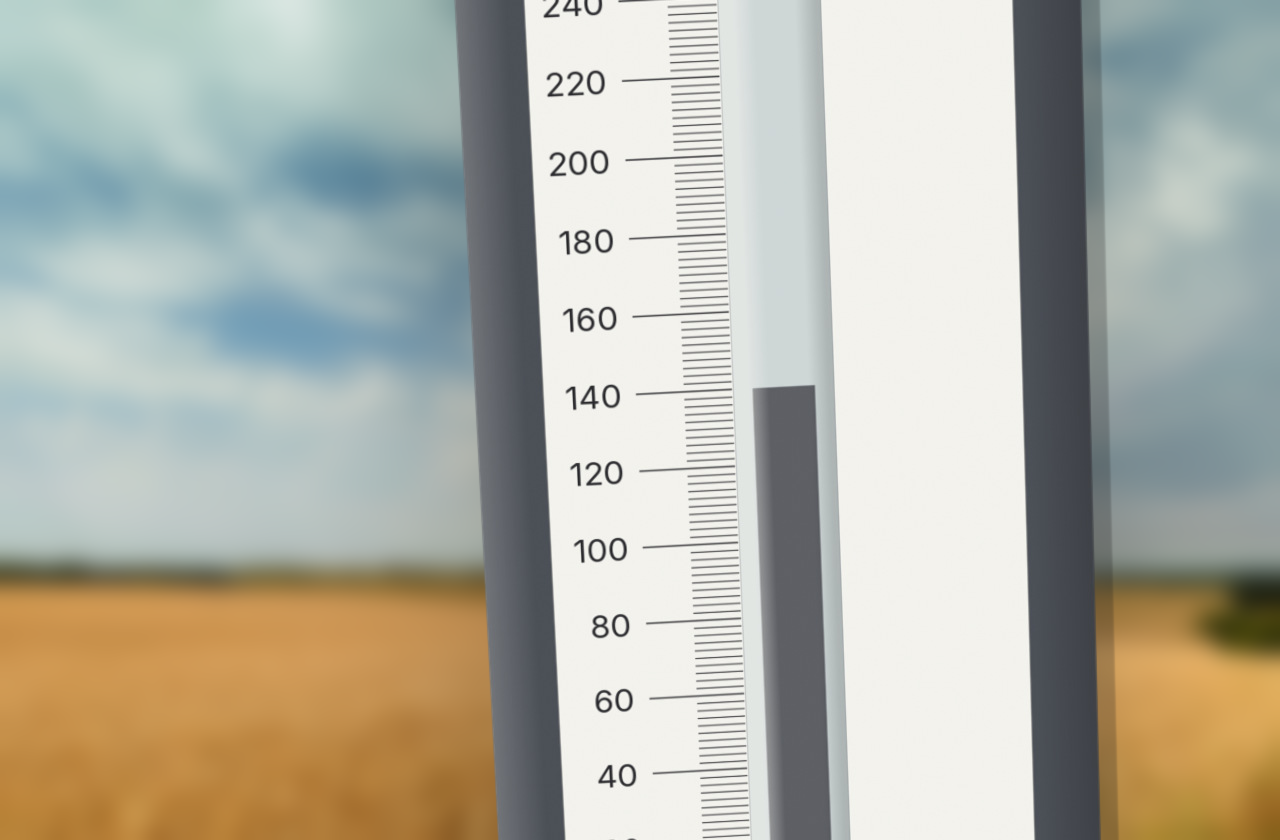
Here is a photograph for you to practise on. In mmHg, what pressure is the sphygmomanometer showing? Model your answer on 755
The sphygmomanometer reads 140
